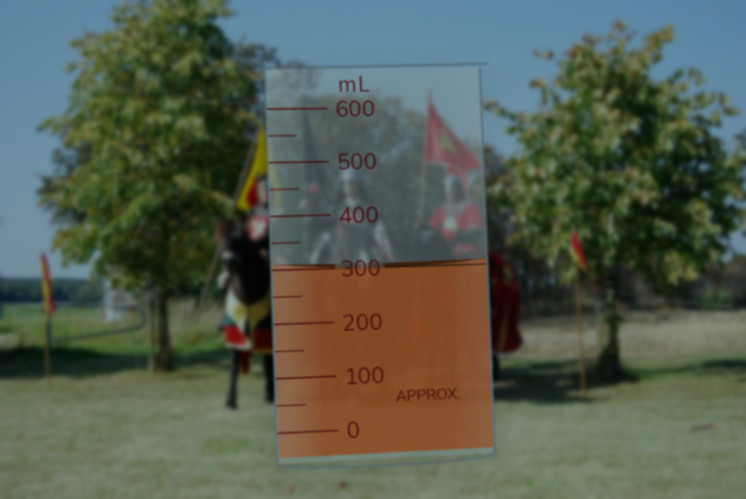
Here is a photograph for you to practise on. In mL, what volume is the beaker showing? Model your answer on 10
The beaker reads 300
